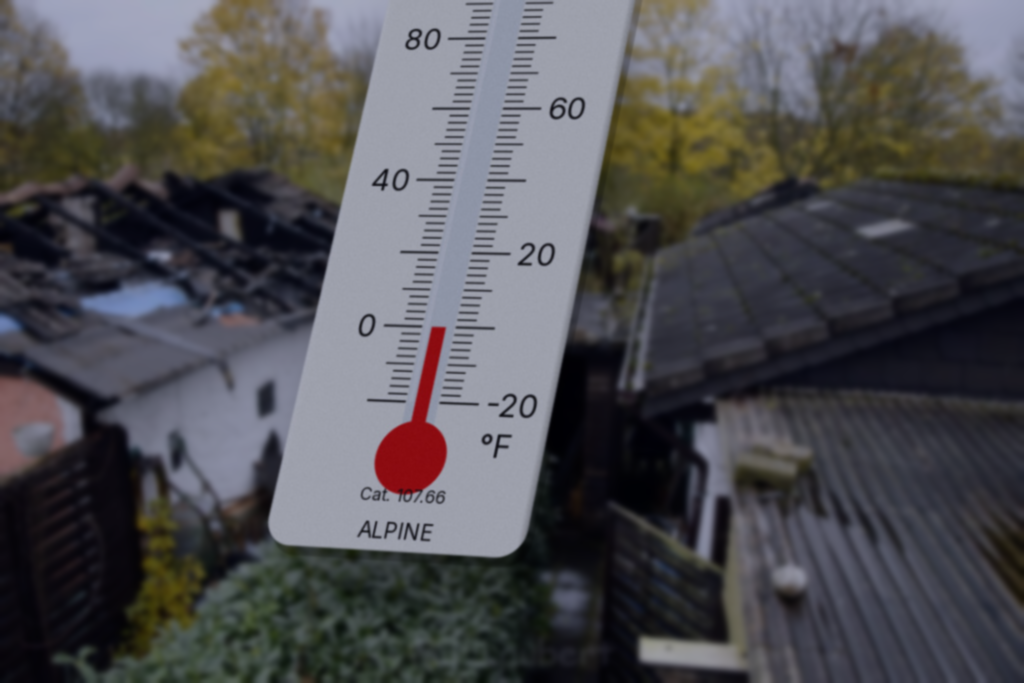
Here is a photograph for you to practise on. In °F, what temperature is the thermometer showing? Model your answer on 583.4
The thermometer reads 0
